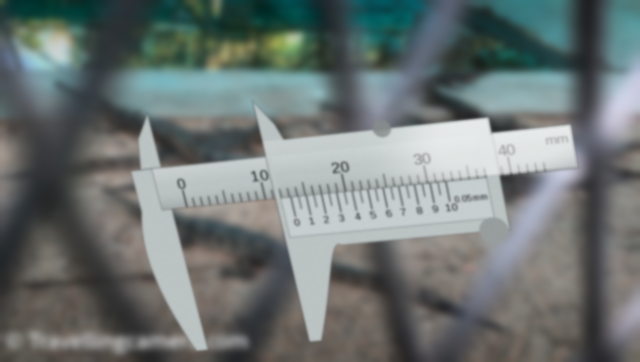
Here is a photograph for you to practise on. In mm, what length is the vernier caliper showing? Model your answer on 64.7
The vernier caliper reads 13.2
